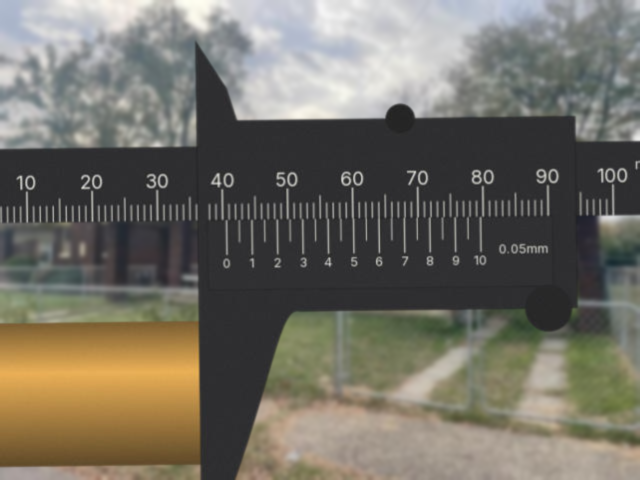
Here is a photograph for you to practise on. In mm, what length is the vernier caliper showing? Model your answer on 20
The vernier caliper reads 40.6
